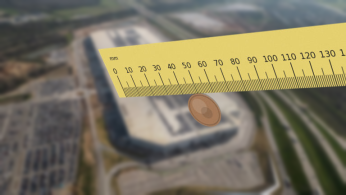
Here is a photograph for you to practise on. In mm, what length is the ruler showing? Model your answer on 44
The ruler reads 20
